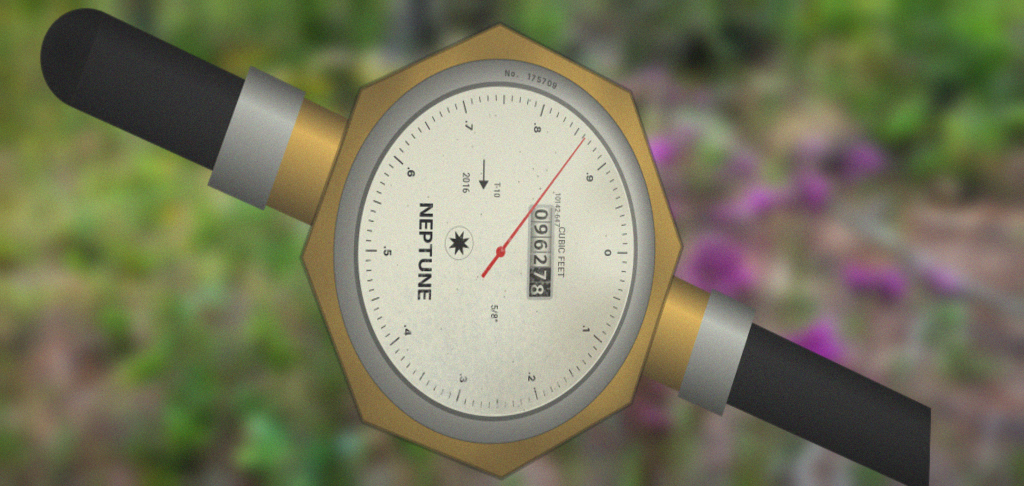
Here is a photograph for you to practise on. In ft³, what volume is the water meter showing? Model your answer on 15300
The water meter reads 96277.86
